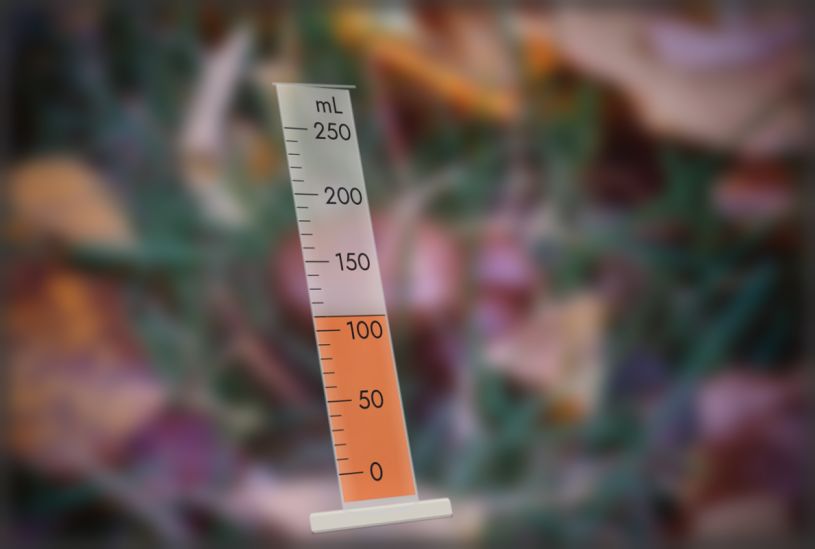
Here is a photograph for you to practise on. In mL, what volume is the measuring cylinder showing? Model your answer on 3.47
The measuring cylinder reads 110
